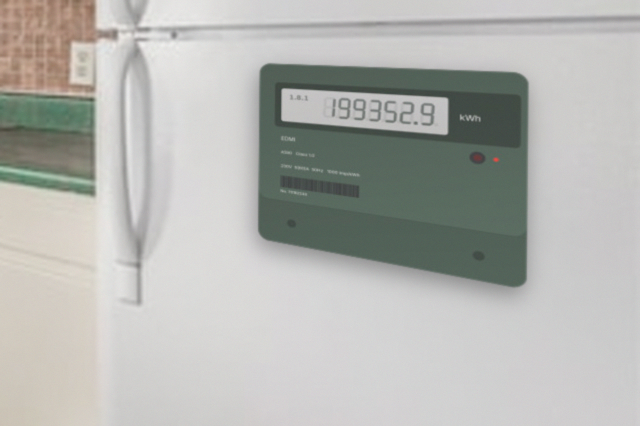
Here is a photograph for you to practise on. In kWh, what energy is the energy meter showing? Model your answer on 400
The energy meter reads 199352.9
